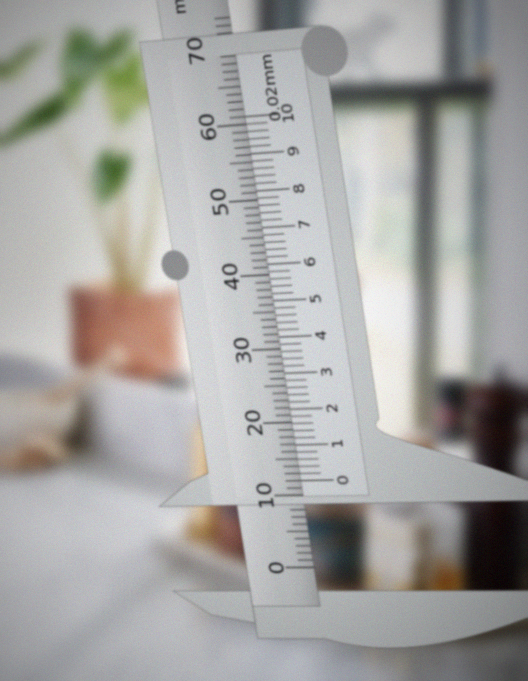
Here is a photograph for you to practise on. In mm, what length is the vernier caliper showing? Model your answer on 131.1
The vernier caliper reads 12.0
